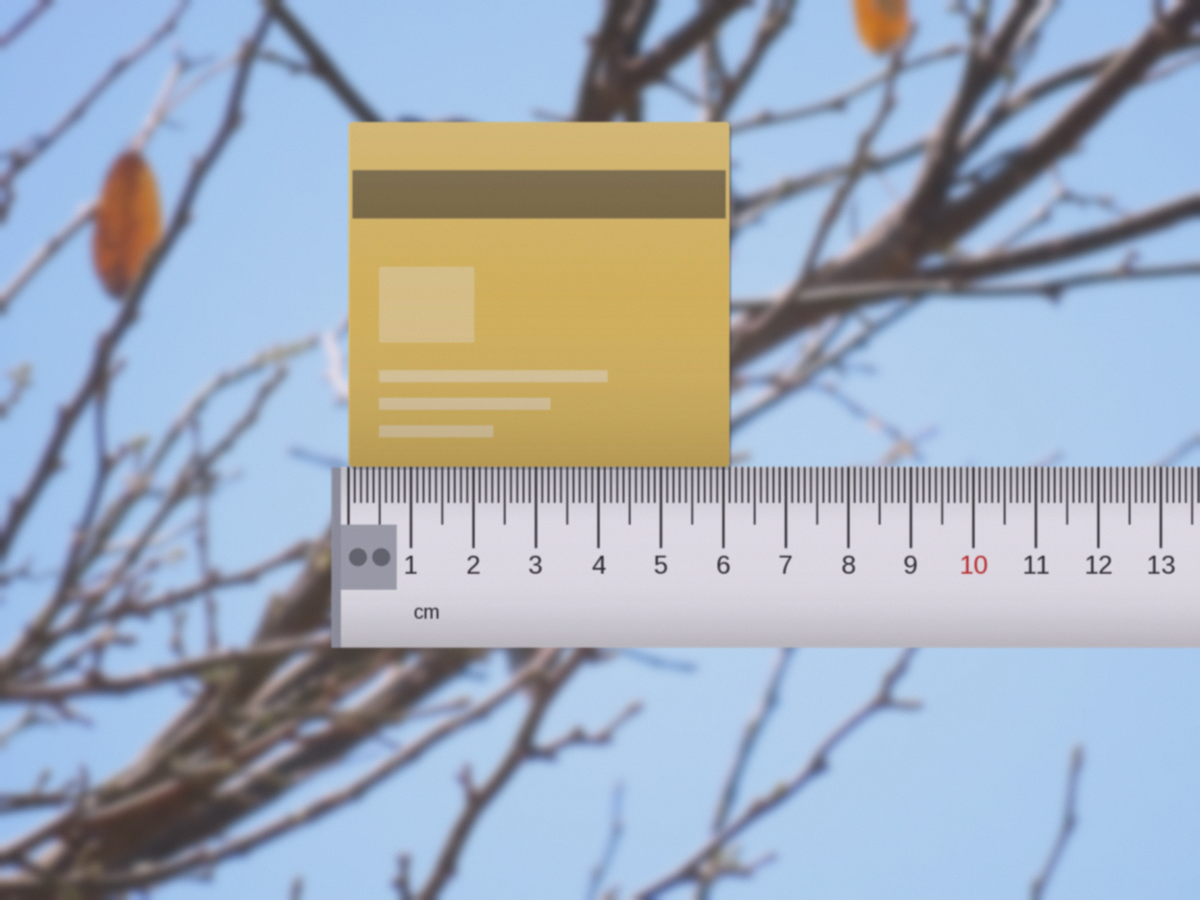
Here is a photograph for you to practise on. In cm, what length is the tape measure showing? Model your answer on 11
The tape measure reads 6.1
